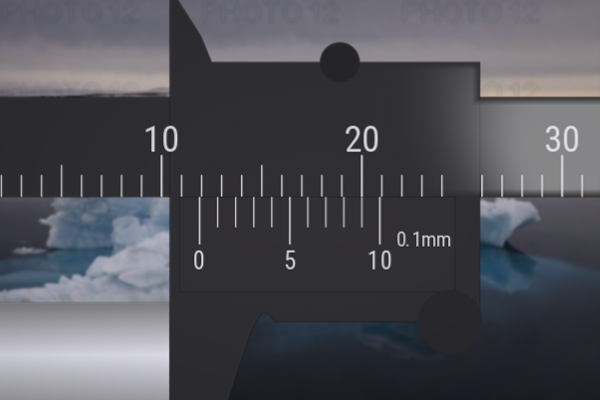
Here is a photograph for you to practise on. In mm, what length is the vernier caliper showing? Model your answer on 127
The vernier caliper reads 11.9
